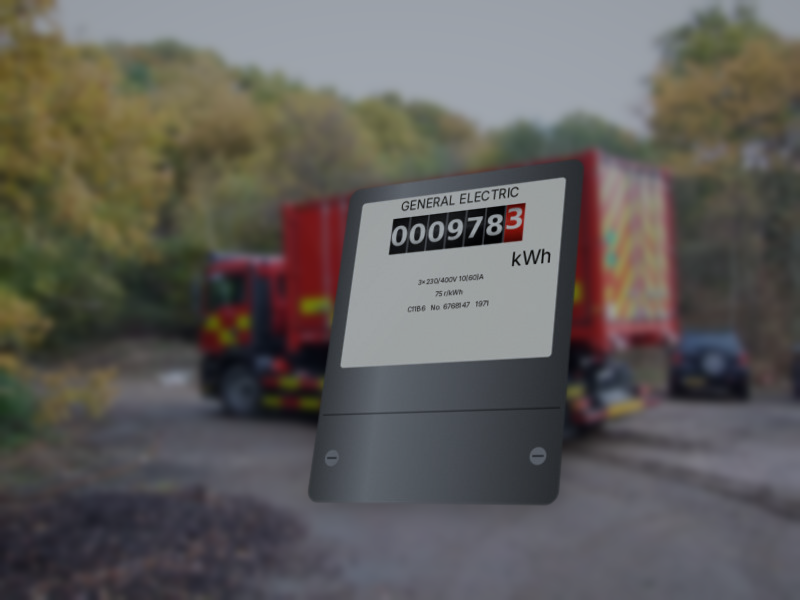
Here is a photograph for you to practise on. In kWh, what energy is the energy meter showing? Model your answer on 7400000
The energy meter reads 978.3
